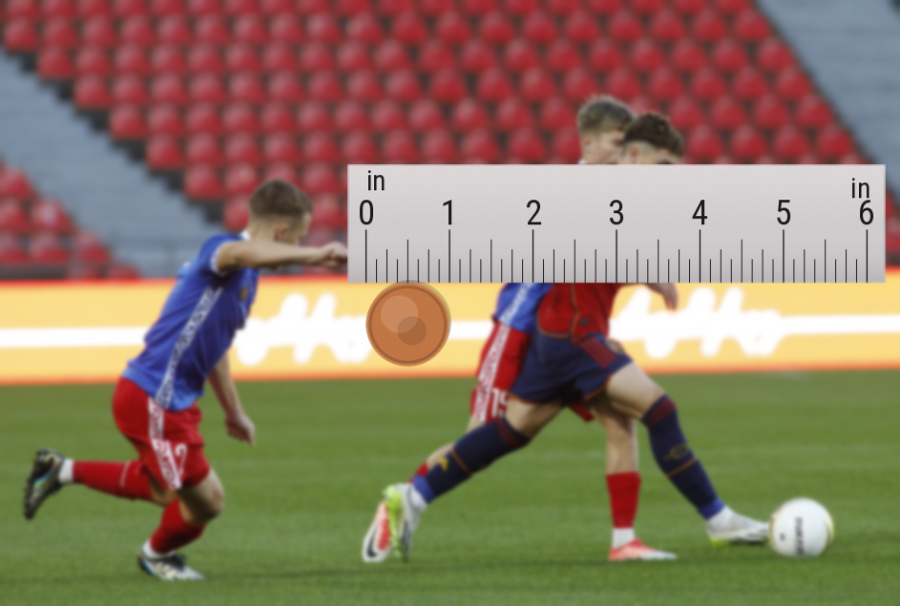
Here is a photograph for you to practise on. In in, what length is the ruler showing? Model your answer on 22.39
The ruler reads 1
